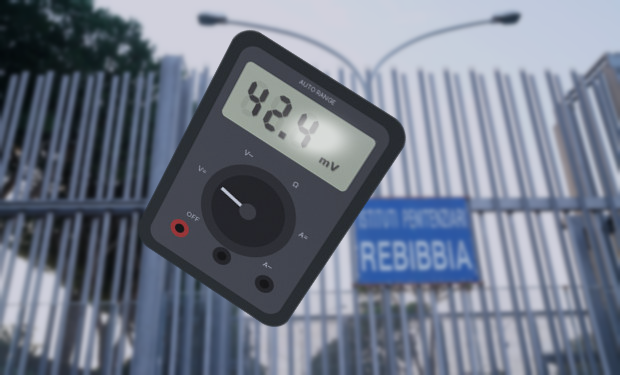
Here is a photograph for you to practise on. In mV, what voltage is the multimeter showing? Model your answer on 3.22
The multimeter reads 42.4
